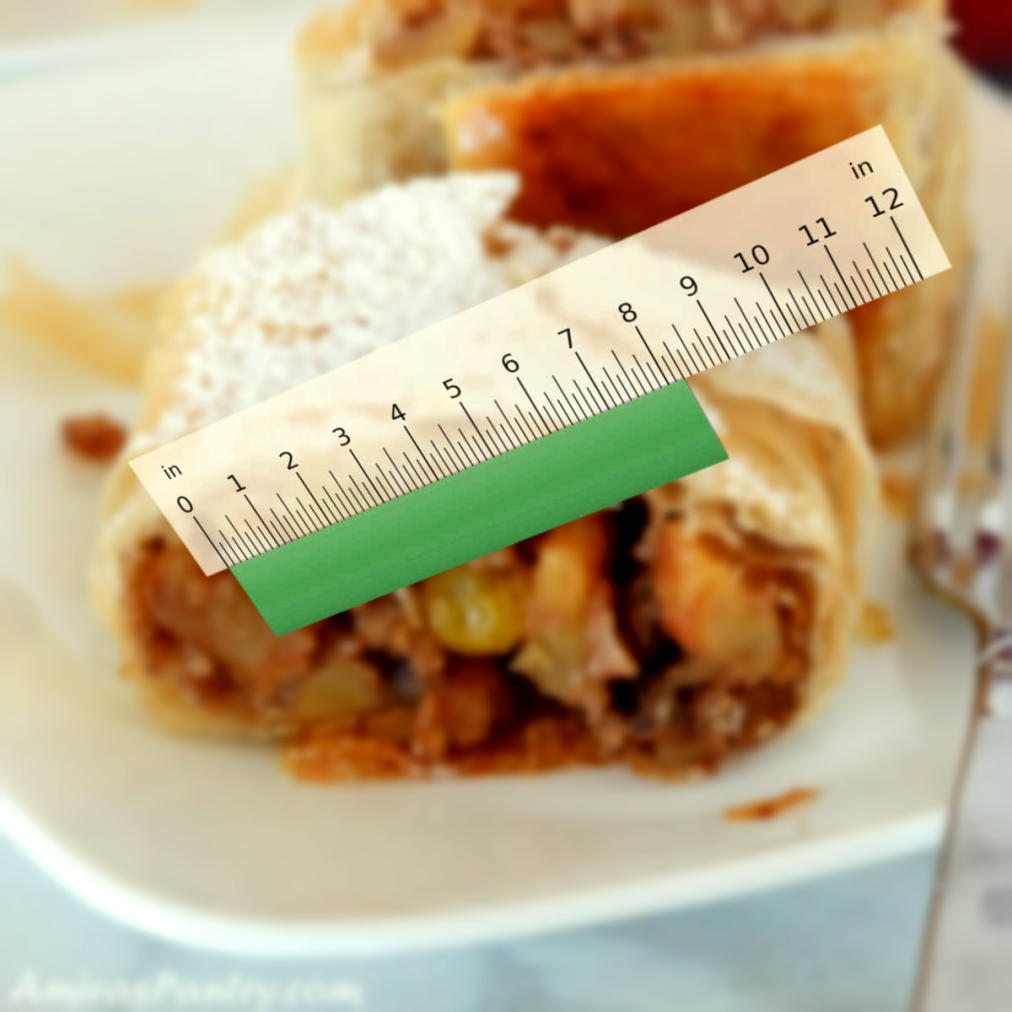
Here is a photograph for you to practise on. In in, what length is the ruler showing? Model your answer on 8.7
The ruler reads 8.25
